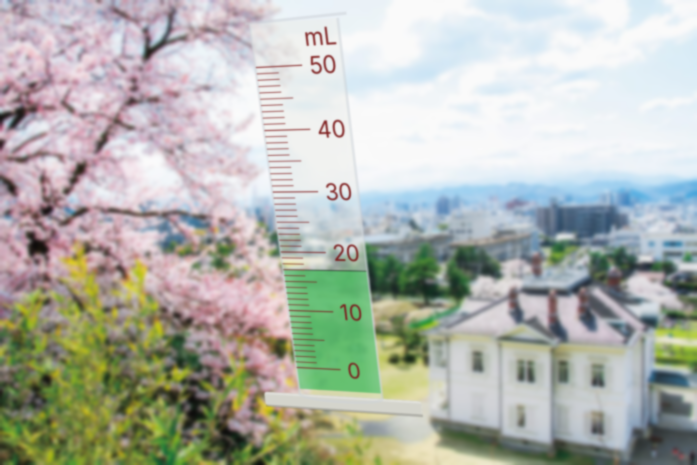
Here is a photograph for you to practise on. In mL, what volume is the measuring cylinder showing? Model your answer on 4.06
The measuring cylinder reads 17
